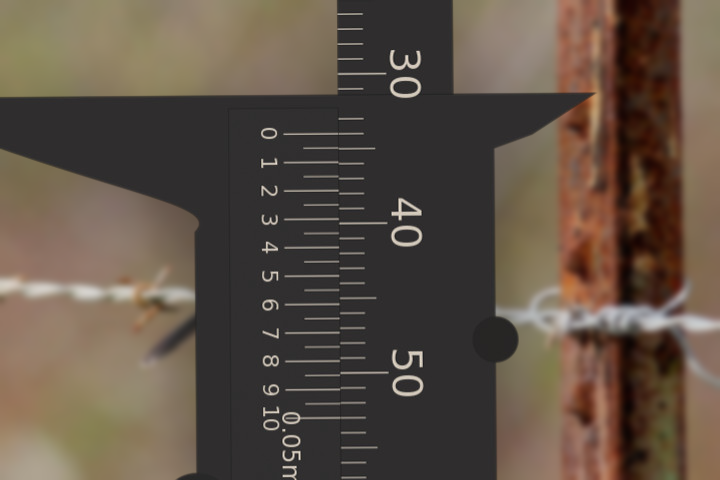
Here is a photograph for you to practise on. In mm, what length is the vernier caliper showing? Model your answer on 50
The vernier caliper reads 34.0
